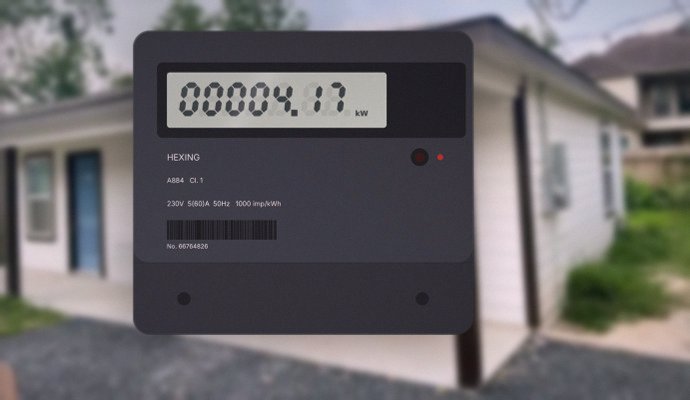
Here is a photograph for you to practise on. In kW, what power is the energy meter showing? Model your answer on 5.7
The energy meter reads 4.17
